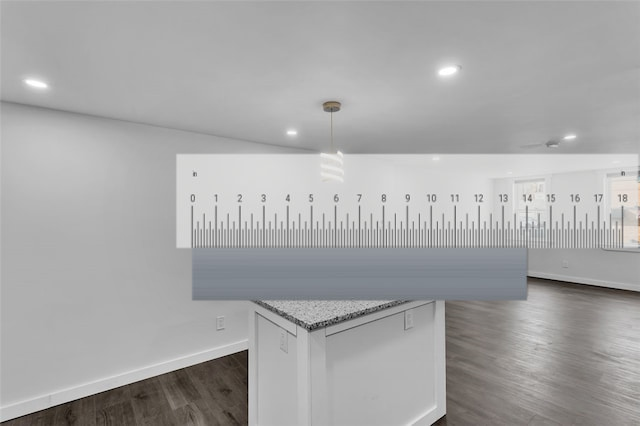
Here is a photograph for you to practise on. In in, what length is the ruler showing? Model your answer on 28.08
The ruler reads 14
